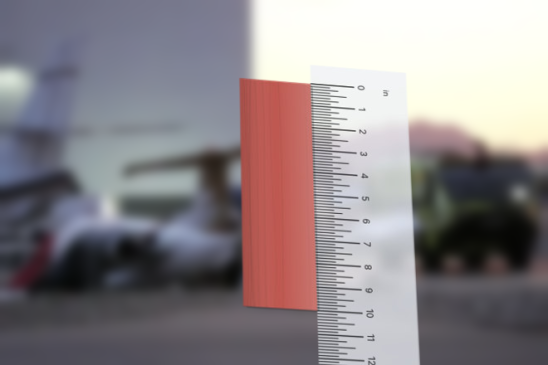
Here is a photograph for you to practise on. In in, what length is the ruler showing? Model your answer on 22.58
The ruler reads 10
